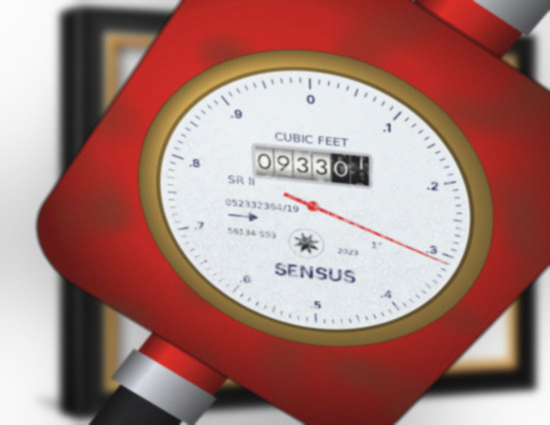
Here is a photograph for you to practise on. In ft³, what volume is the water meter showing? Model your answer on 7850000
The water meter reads 93301.31
